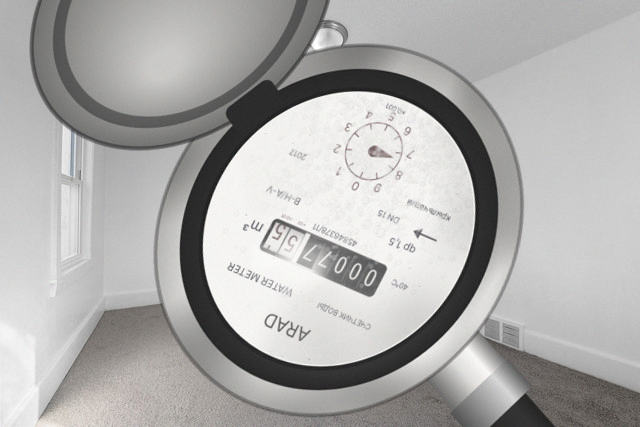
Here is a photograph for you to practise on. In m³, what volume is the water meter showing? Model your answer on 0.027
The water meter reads 77.547
